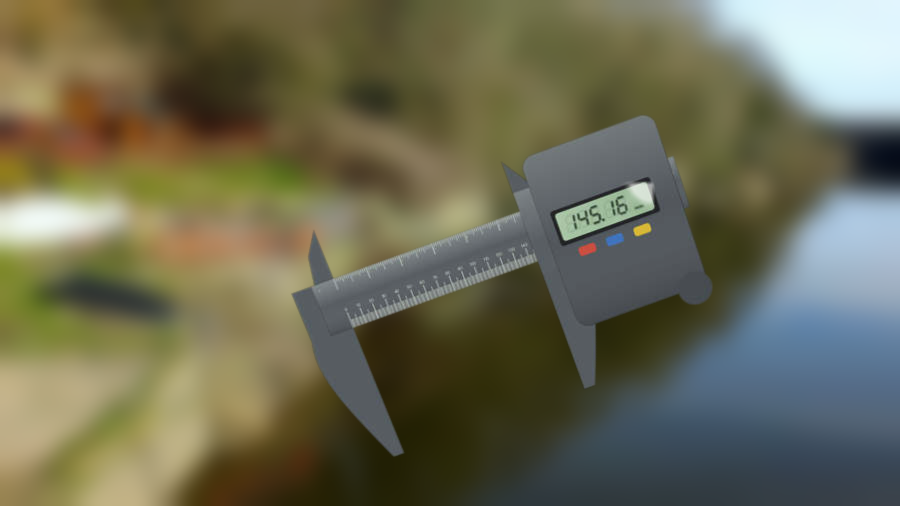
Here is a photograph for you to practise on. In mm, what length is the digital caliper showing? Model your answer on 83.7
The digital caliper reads 145.16
